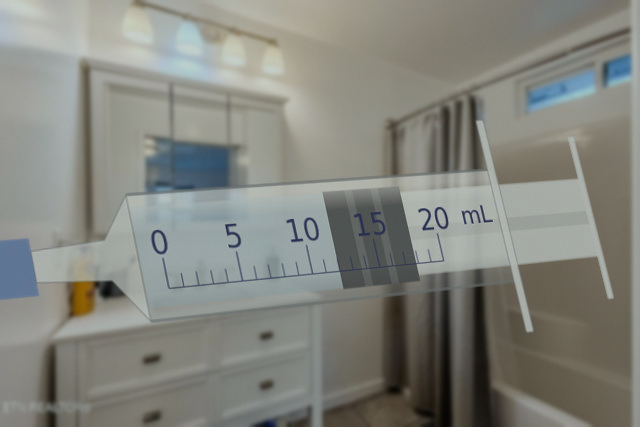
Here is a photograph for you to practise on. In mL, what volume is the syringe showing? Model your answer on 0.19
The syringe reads 12
